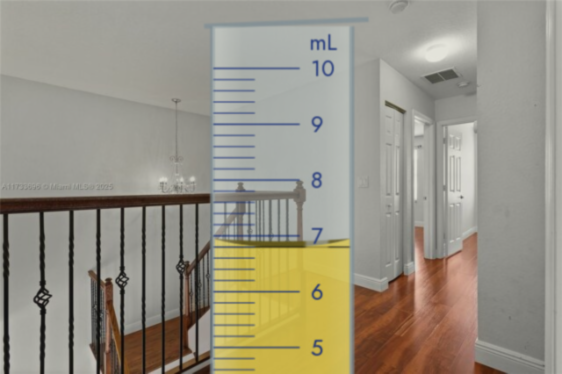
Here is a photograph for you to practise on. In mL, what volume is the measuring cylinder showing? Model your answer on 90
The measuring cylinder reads 6.8
